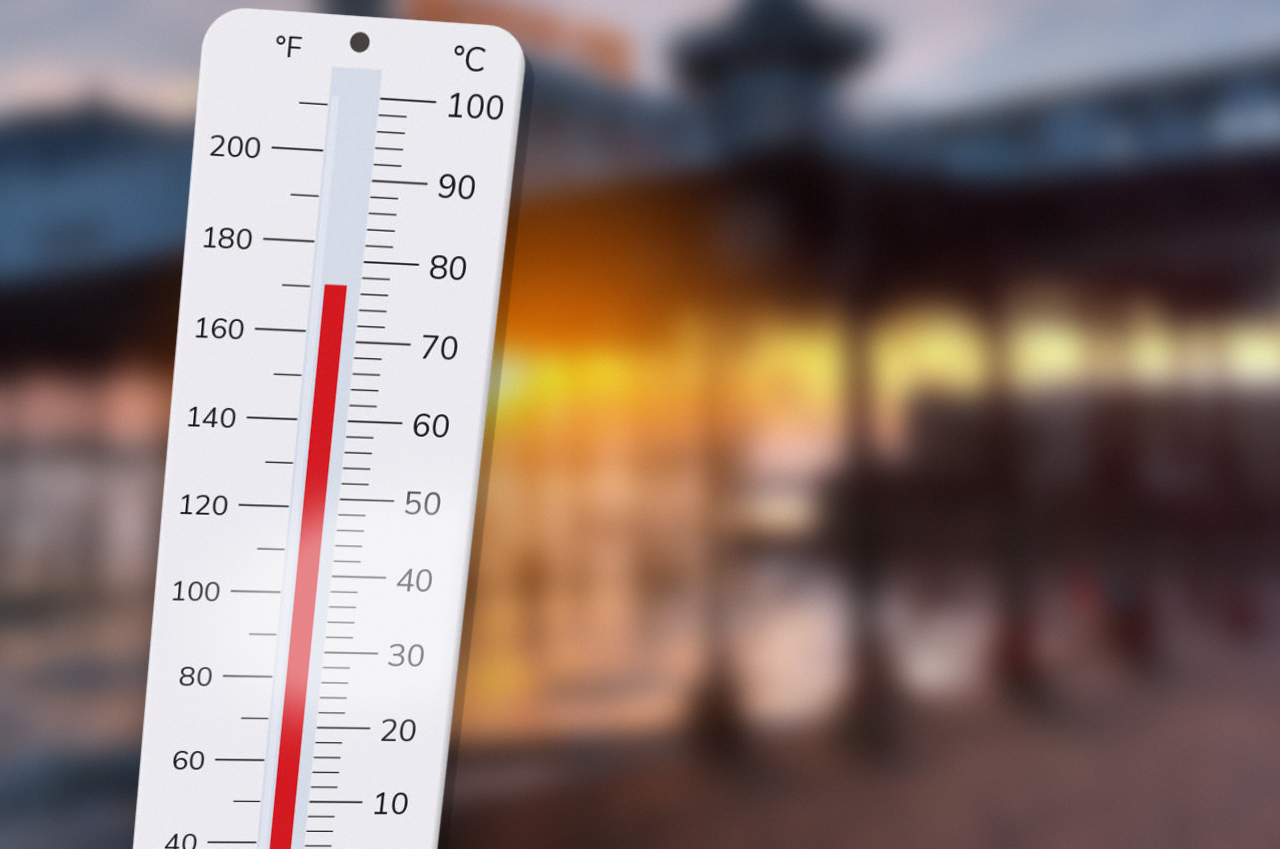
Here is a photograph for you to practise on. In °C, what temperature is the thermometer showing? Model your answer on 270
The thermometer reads 77
